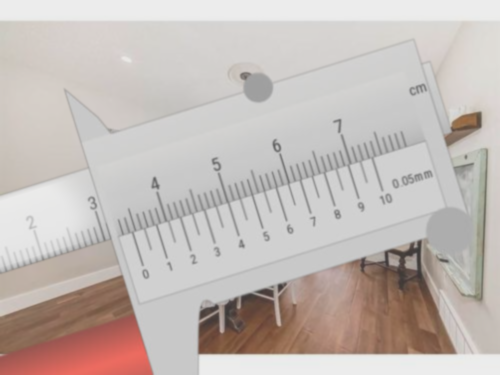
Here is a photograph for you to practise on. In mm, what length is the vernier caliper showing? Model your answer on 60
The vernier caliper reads 34.5
